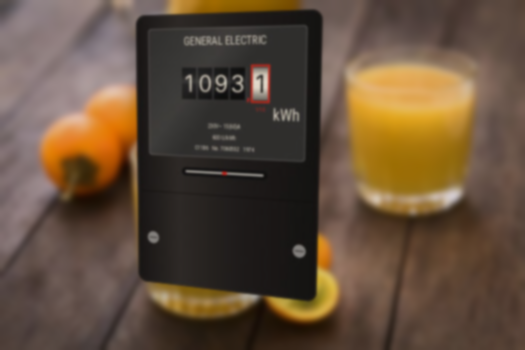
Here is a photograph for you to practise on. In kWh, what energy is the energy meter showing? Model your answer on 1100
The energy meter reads 1093.1
